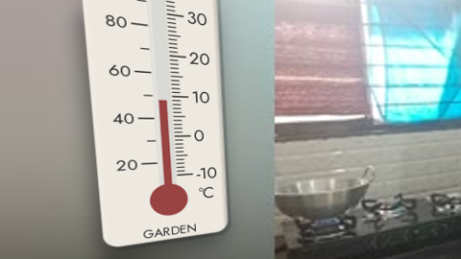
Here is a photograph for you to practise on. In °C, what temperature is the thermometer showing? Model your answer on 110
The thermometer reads 9
